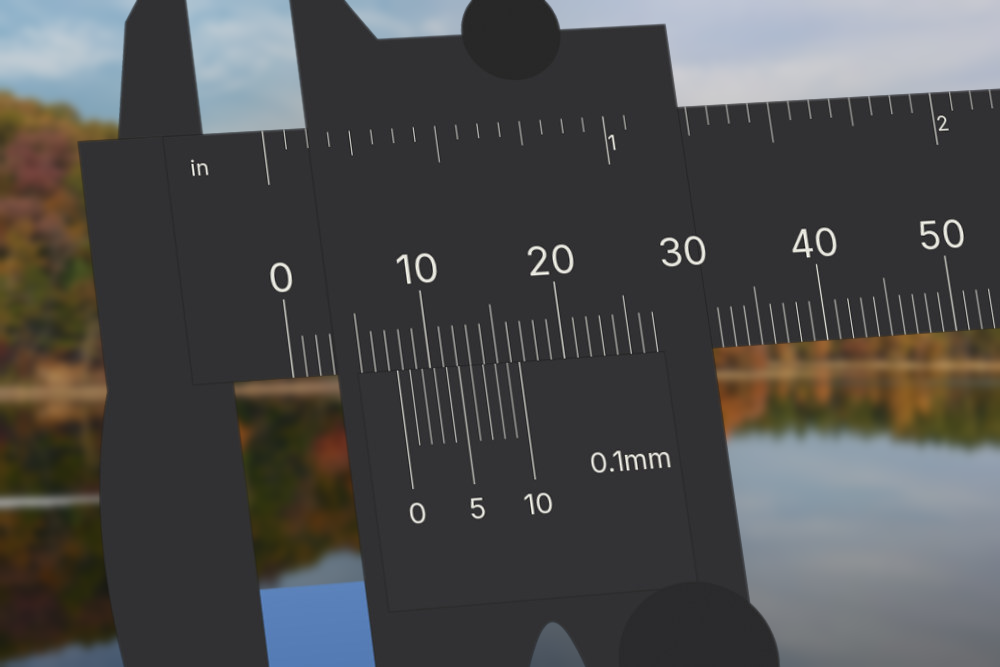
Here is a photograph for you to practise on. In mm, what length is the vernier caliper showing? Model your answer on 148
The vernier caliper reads 7.6
